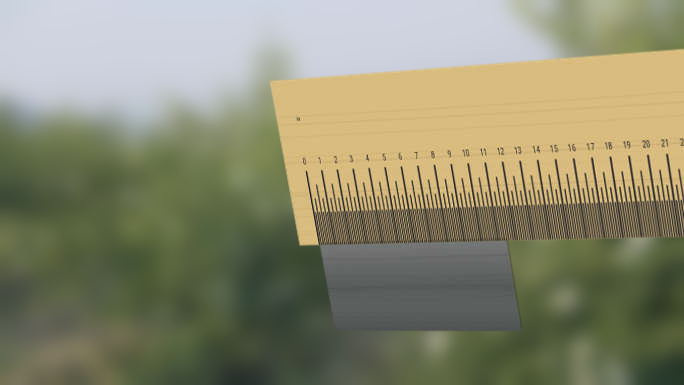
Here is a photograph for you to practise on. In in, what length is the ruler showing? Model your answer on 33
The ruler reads 11.5
